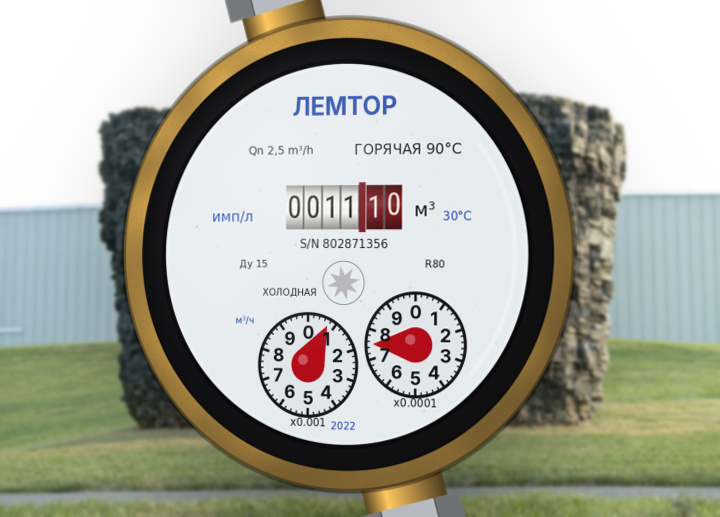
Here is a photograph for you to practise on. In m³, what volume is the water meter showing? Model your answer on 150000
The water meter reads 11.1007
